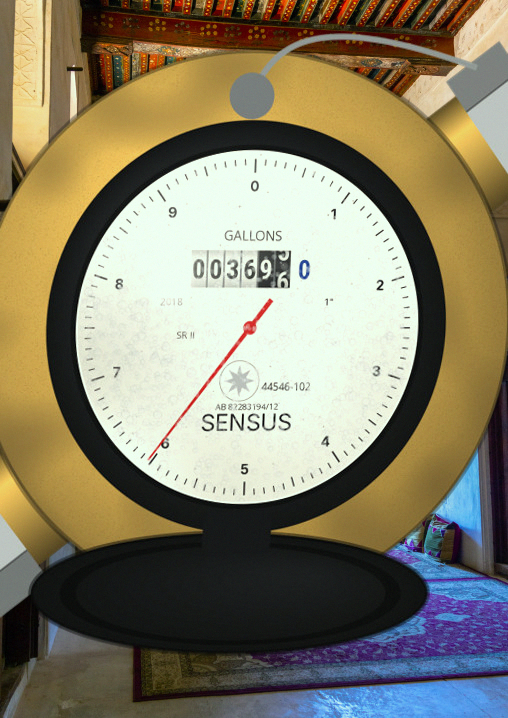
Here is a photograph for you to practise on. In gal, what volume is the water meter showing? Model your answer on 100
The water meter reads 36956.0
